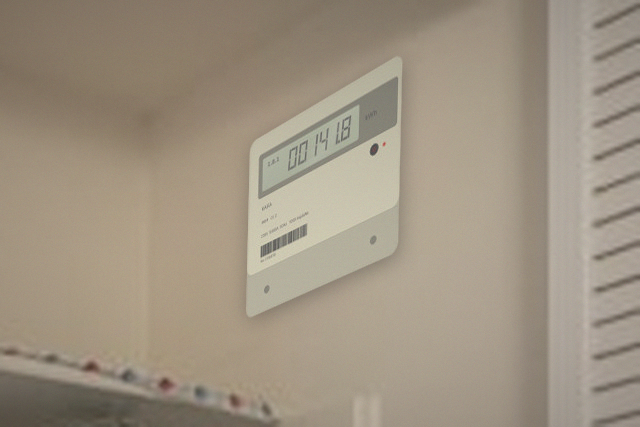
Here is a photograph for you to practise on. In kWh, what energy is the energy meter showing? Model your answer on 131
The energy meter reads 141.8
